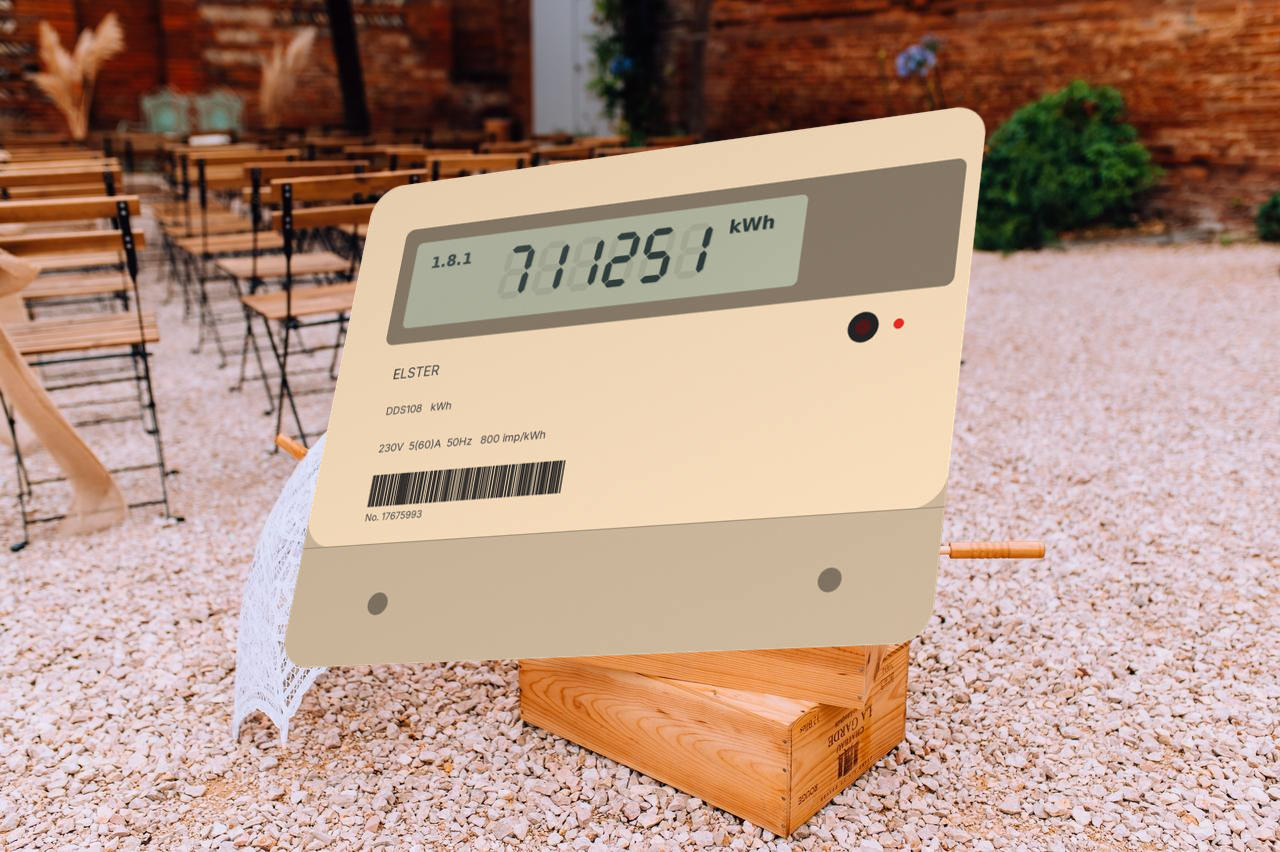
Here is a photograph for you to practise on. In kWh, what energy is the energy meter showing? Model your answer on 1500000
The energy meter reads 711251
